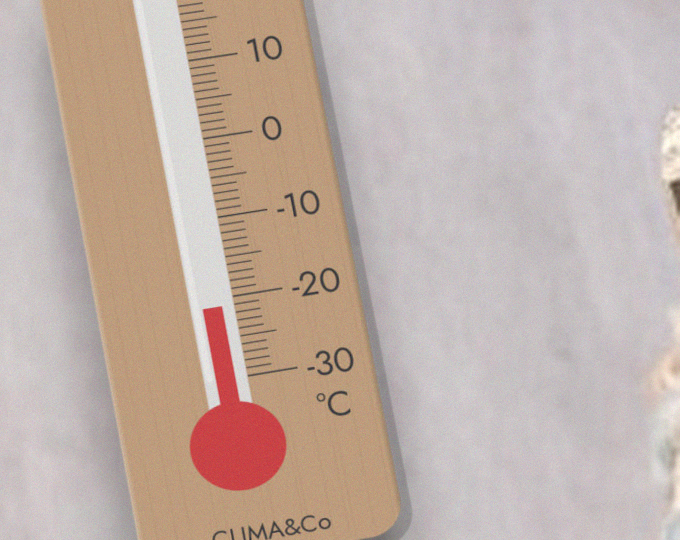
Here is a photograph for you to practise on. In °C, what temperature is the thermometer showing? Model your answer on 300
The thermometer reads -21
